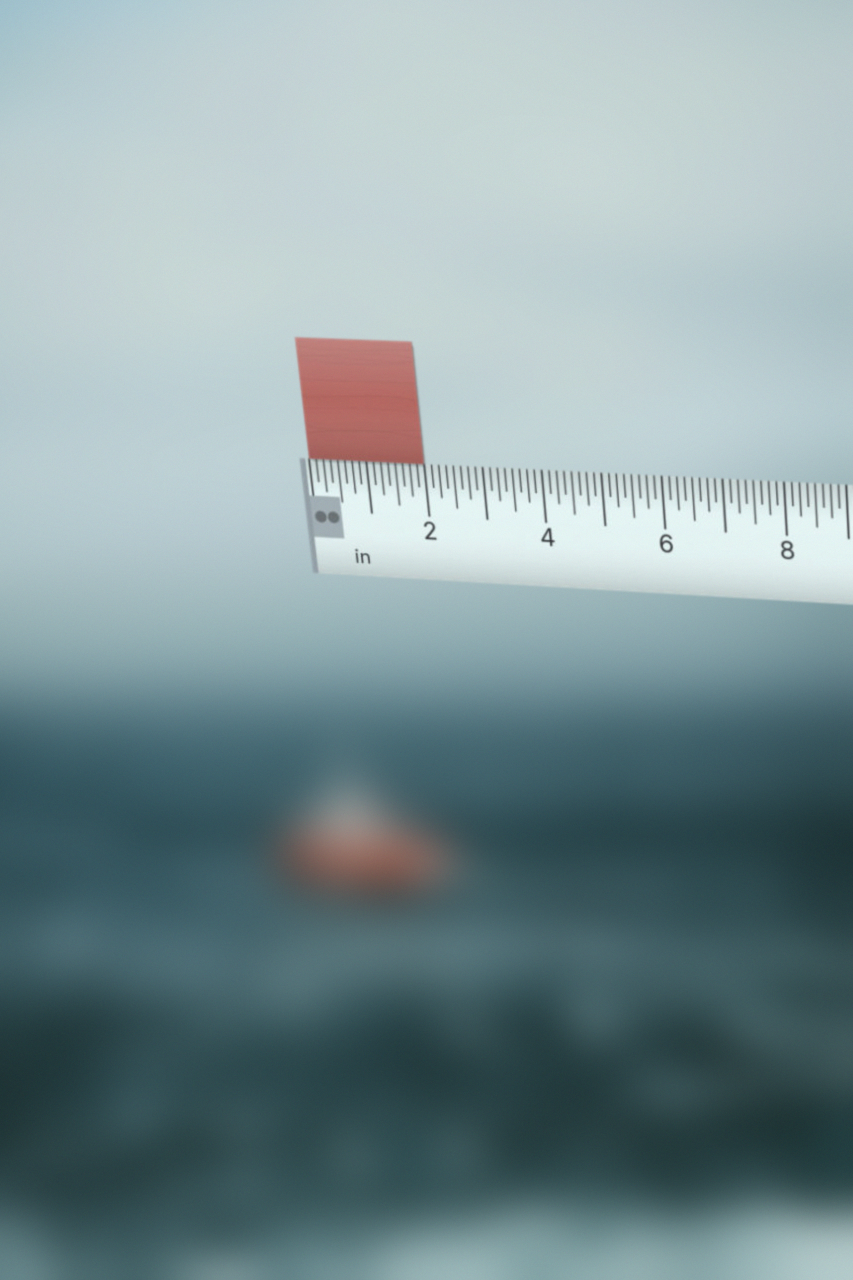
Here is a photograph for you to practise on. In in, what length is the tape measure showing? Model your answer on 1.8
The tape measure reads 2
